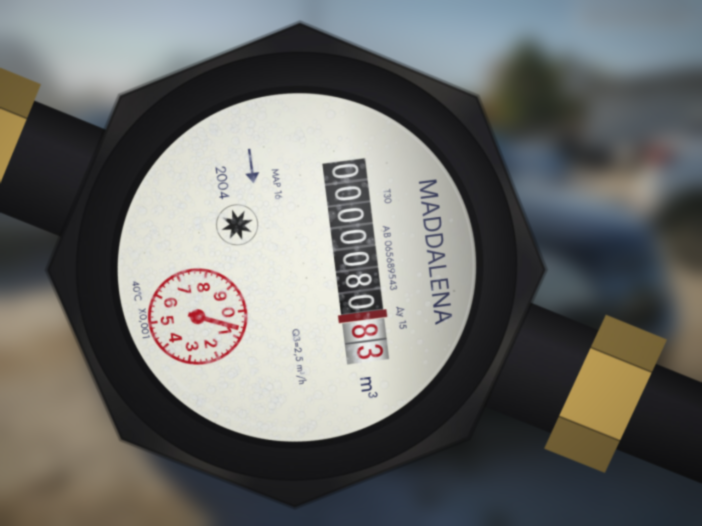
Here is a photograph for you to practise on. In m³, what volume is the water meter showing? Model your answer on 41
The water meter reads 80.830
